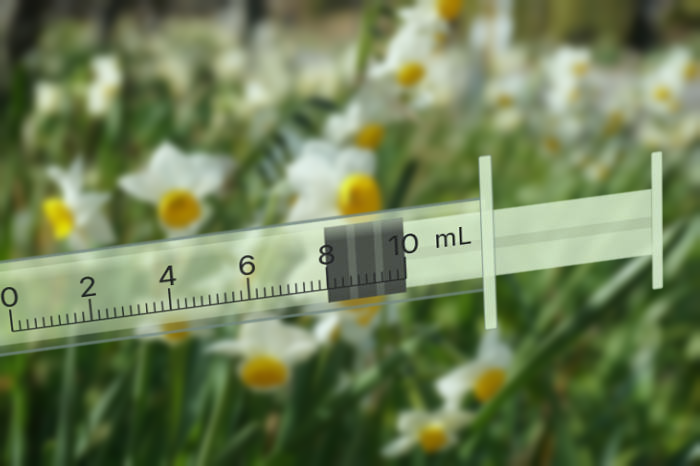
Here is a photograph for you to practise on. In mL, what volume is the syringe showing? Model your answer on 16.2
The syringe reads 8
